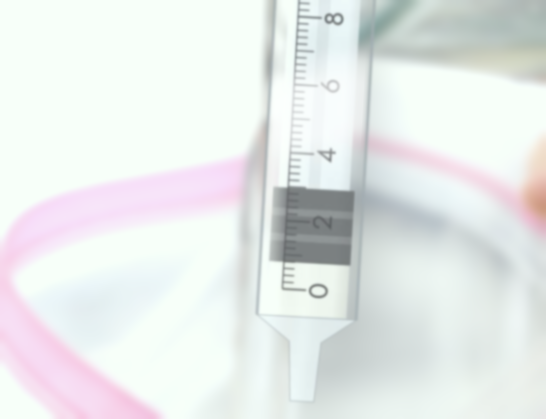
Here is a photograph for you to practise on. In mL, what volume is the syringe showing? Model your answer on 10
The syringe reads 0.8
